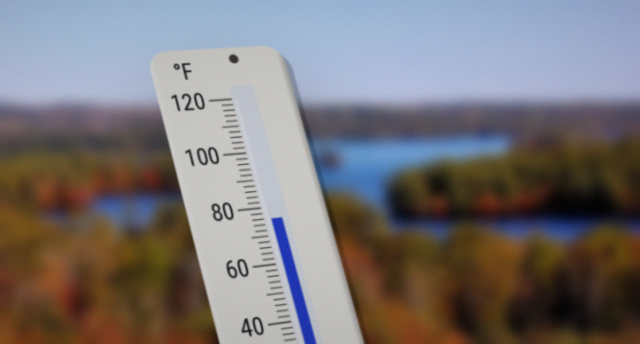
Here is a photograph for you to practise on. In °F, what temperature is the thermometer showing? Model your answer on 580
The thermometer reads 76
